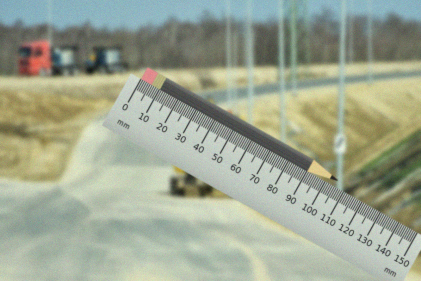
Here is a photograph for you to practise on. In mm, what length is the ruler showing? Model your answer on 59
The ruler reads 105
